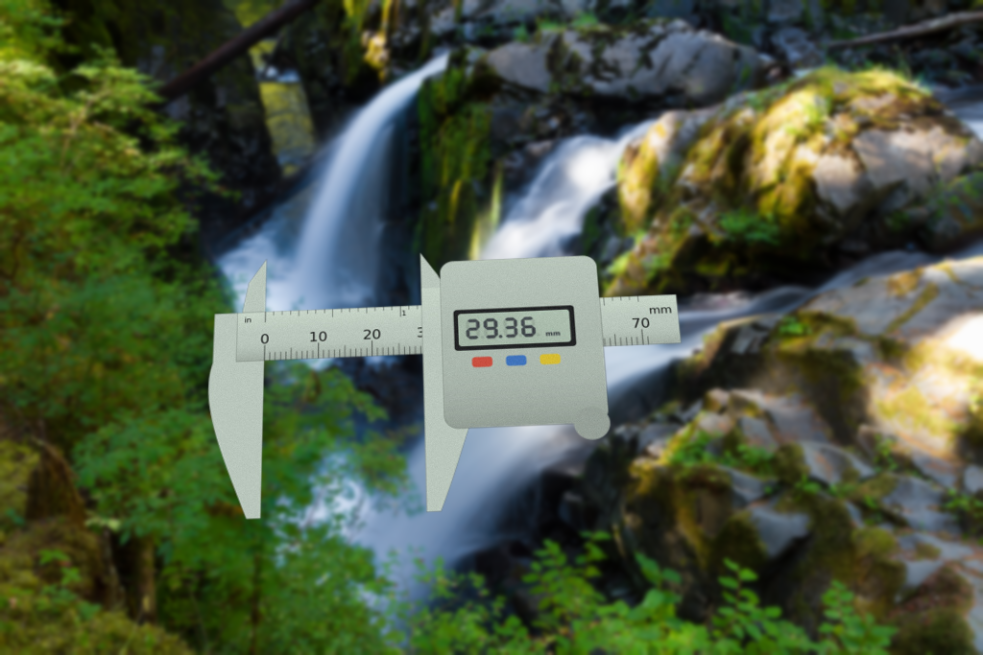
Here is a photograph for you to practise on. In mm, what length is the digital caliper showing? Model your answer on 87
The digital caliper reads 29.36
